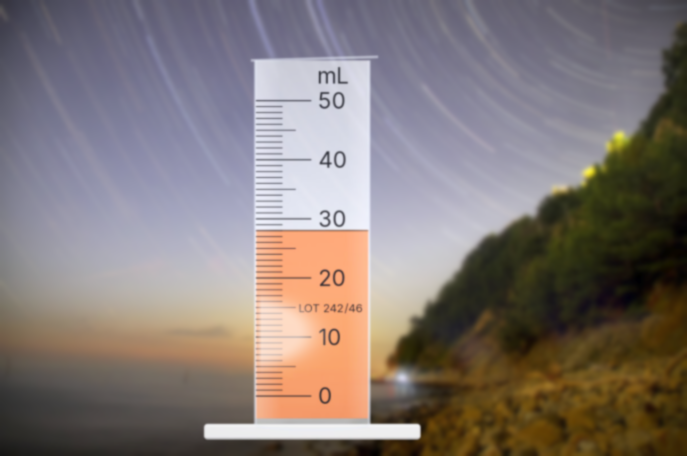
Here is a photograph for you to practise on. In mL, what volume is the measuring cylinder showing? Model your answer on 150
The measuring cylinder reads 28
